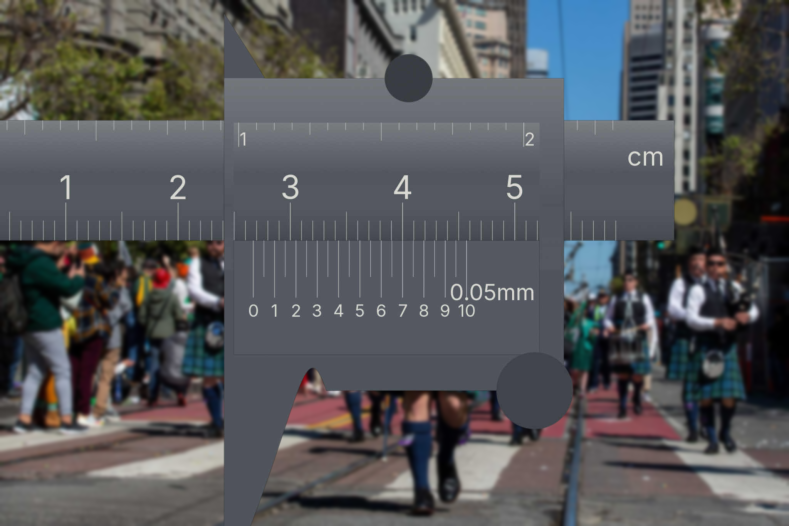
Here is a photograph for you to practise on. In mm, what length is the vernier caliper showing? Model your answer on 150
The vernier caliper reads 26.7
